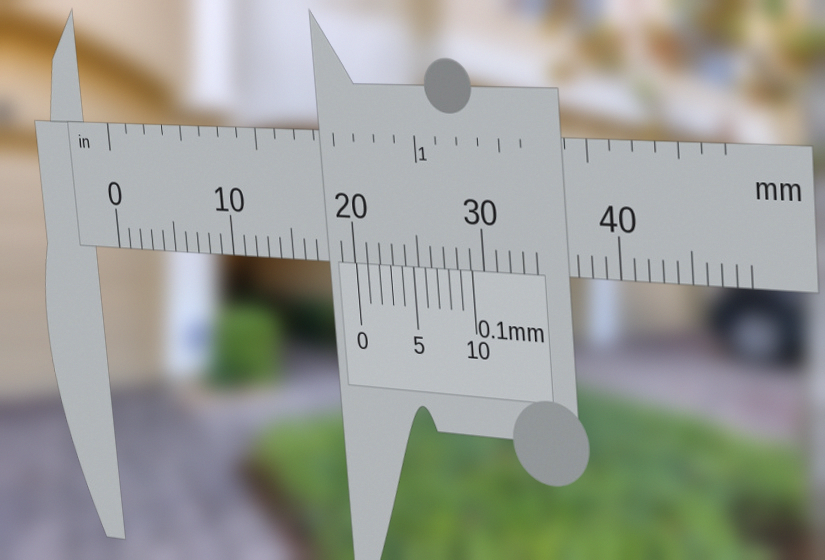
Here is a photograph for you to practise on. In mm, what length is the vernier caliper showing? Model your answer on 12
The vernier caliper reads 20.1
